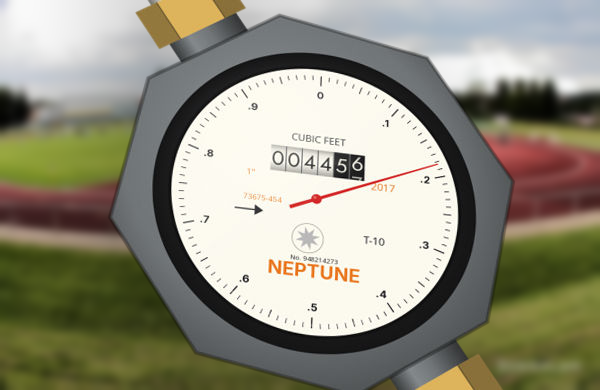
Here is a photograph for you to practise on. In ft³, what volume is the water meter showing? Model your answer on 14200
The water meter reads 4456.18
